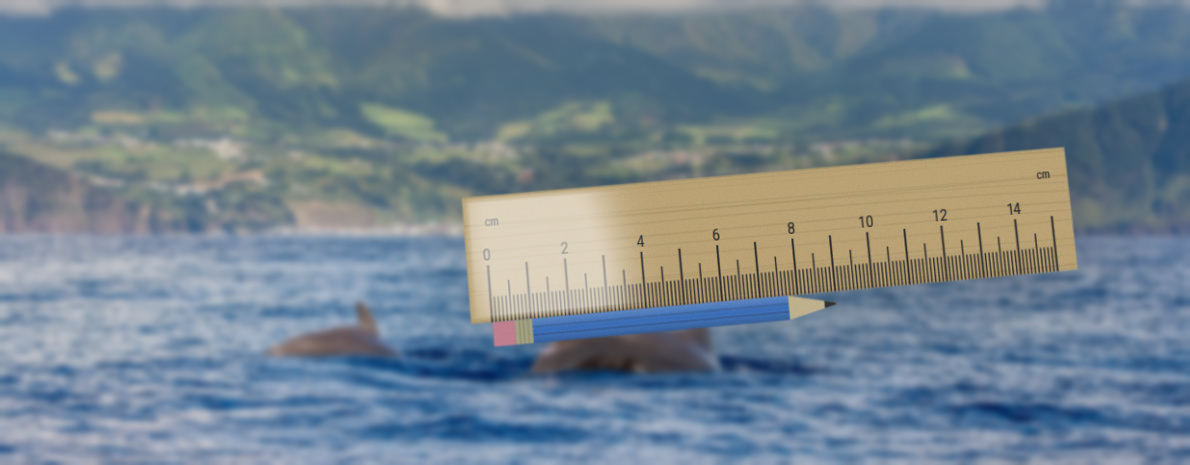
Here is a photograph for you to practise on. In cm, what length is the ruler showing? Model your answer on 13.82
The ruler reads 9
